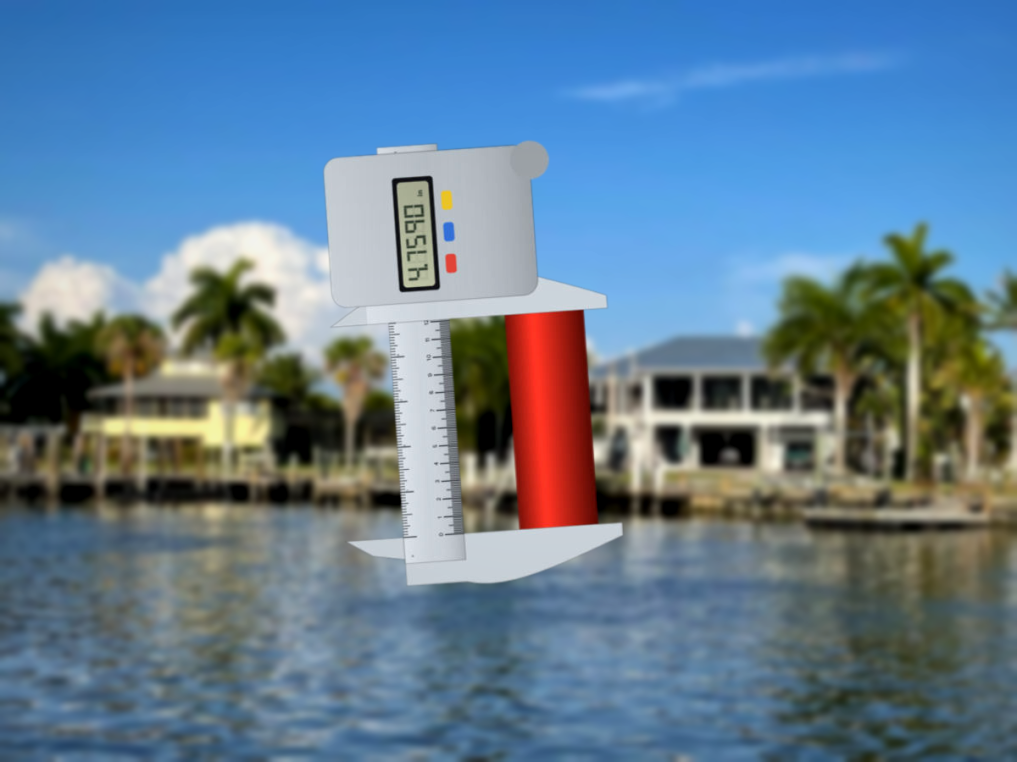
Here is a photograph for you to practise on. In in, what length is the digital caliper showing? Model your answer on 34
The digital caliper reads 4.7590
